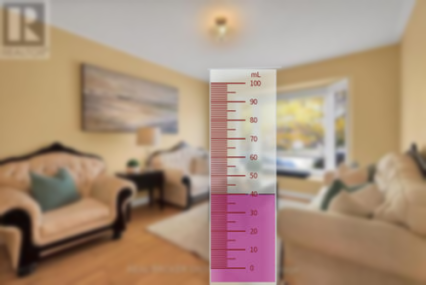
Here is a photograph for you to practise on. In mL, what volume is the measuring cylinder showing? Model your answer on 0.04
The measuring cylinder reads 40
